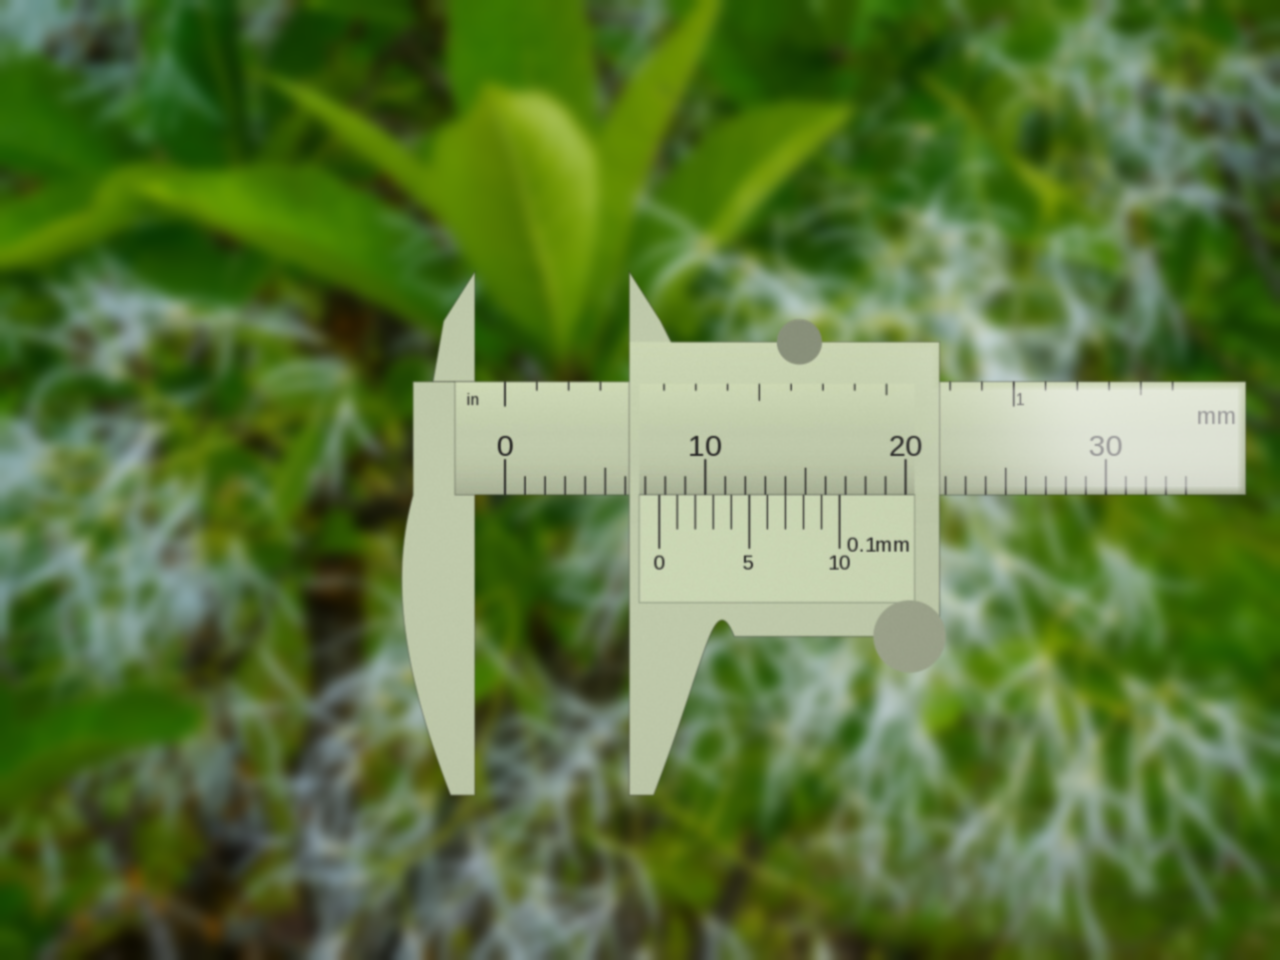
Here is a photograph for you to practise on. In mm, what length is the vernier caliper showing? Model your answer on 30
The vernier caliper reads 7.7
